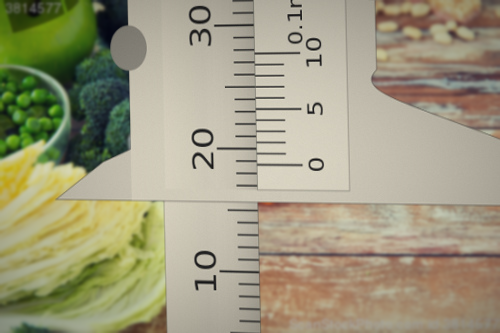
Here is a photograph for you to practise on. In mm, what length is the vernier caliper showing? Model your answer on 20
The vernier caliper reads 18.7
